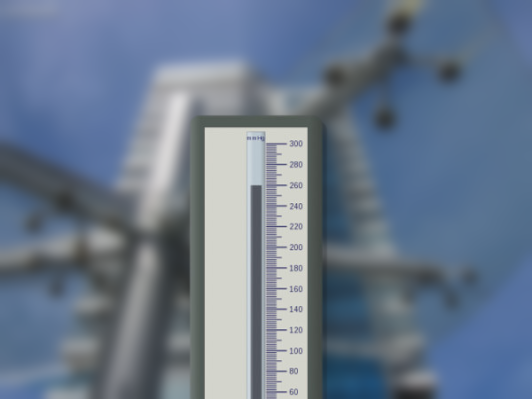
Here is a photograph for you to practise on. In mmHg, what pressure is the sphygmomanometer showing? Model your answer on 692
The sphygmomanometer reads 260
